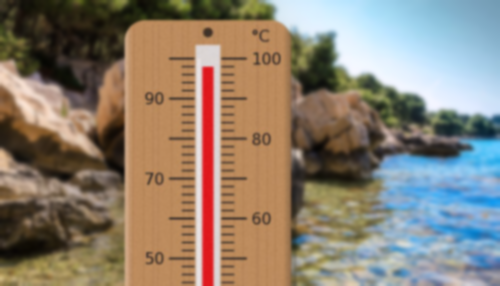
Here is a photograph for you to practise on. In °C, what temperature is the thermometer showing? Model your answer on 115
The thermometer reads 98
